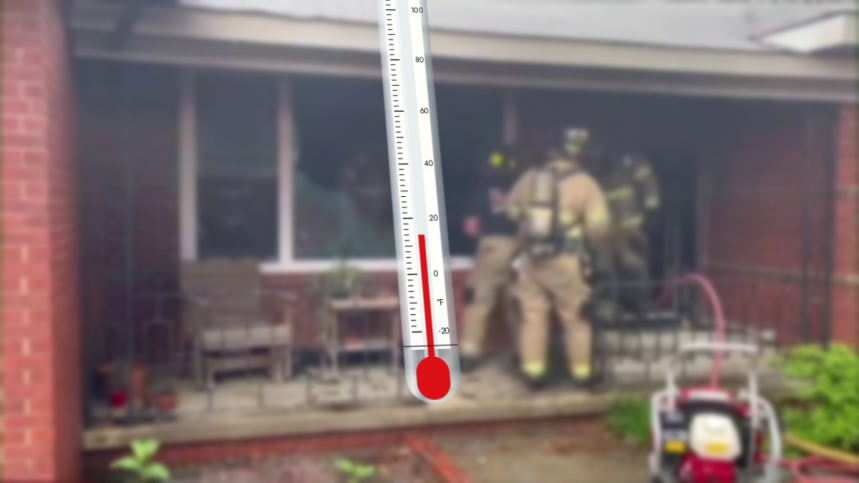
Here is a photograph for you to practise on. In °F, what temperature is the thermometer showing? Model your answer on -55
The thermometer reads 14
